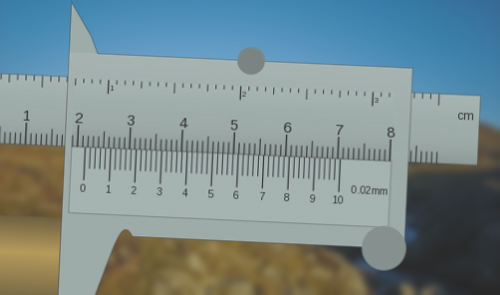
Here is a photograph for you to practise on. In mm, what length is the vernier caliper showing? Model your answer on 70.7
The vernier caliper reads 21.5
